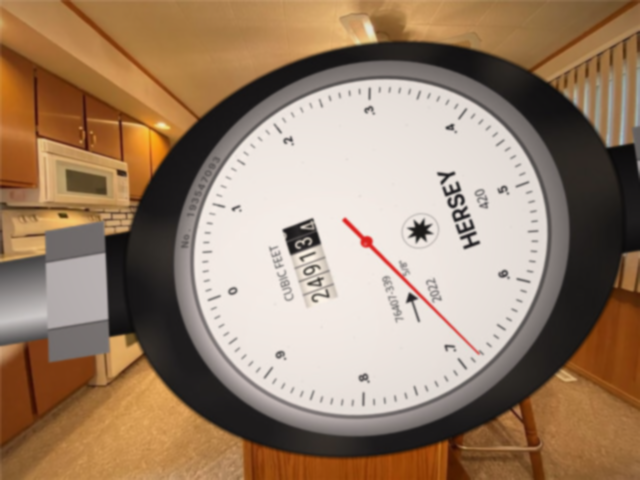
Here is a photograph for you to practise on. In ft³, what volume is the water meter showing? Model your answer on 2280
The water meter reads 249133.68
